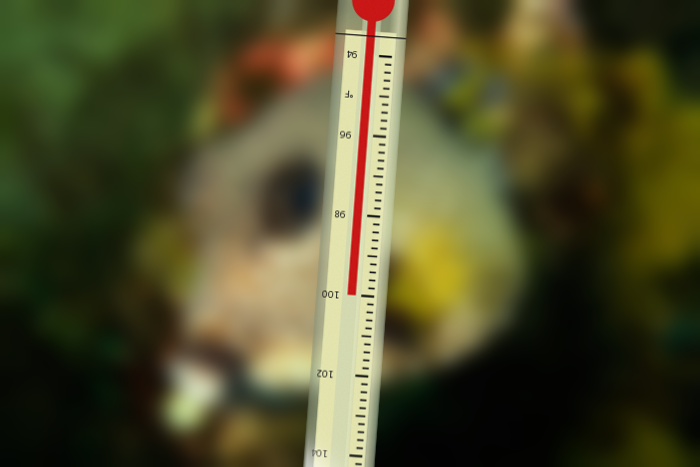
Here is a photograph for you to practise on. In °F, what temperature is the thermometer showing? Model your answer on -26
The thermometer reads 100
